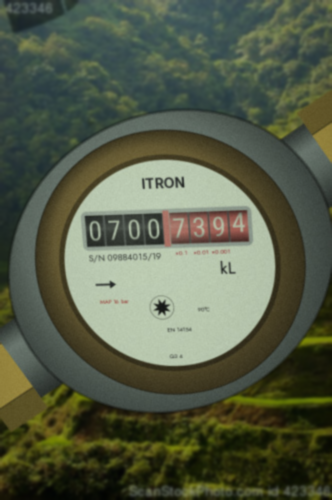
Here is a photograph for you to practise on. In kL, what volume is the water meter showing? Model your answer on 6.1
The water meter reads 700.7394
